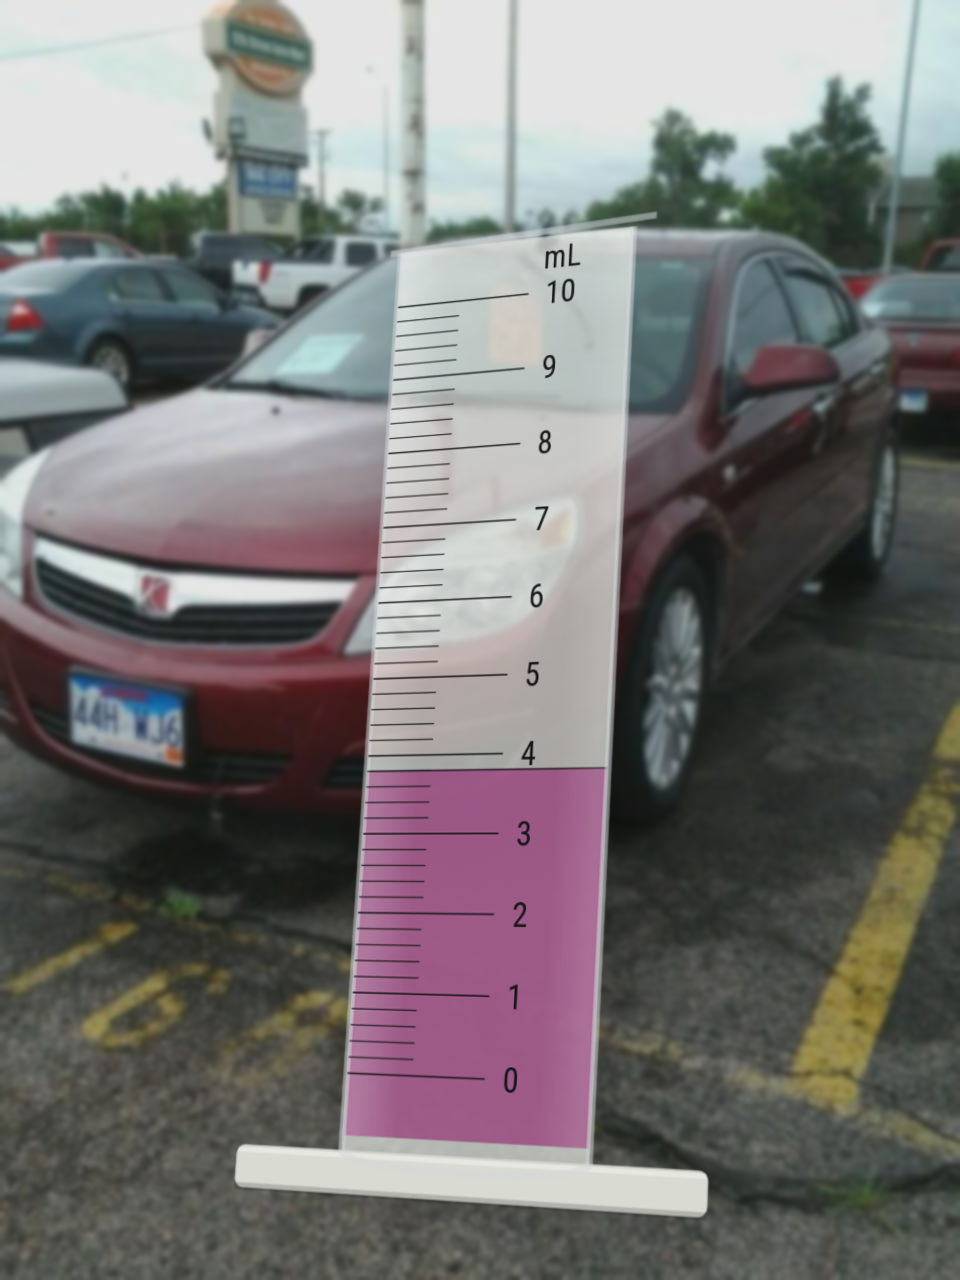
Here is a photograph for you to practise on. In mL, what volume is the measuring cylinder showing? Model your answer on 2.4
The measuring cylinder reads 3.8
